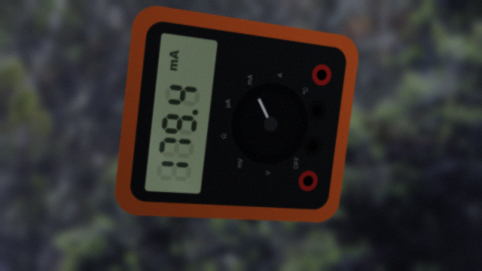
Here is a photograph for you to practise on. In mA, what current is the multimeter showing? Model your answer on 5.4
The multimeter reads 179.4
